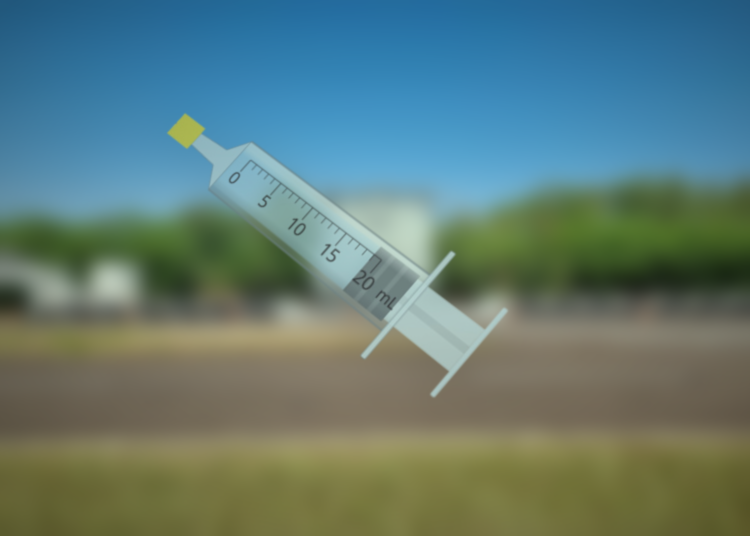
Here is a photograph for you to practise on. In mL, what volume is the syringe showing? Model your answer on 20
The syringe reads 19
